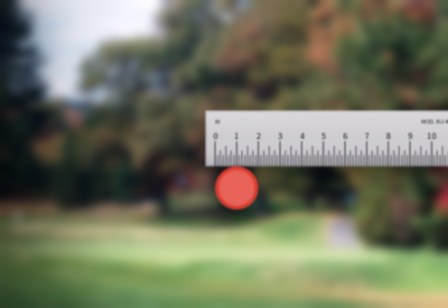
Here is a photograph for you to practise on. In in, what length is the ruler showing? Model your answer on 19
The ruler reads 2
